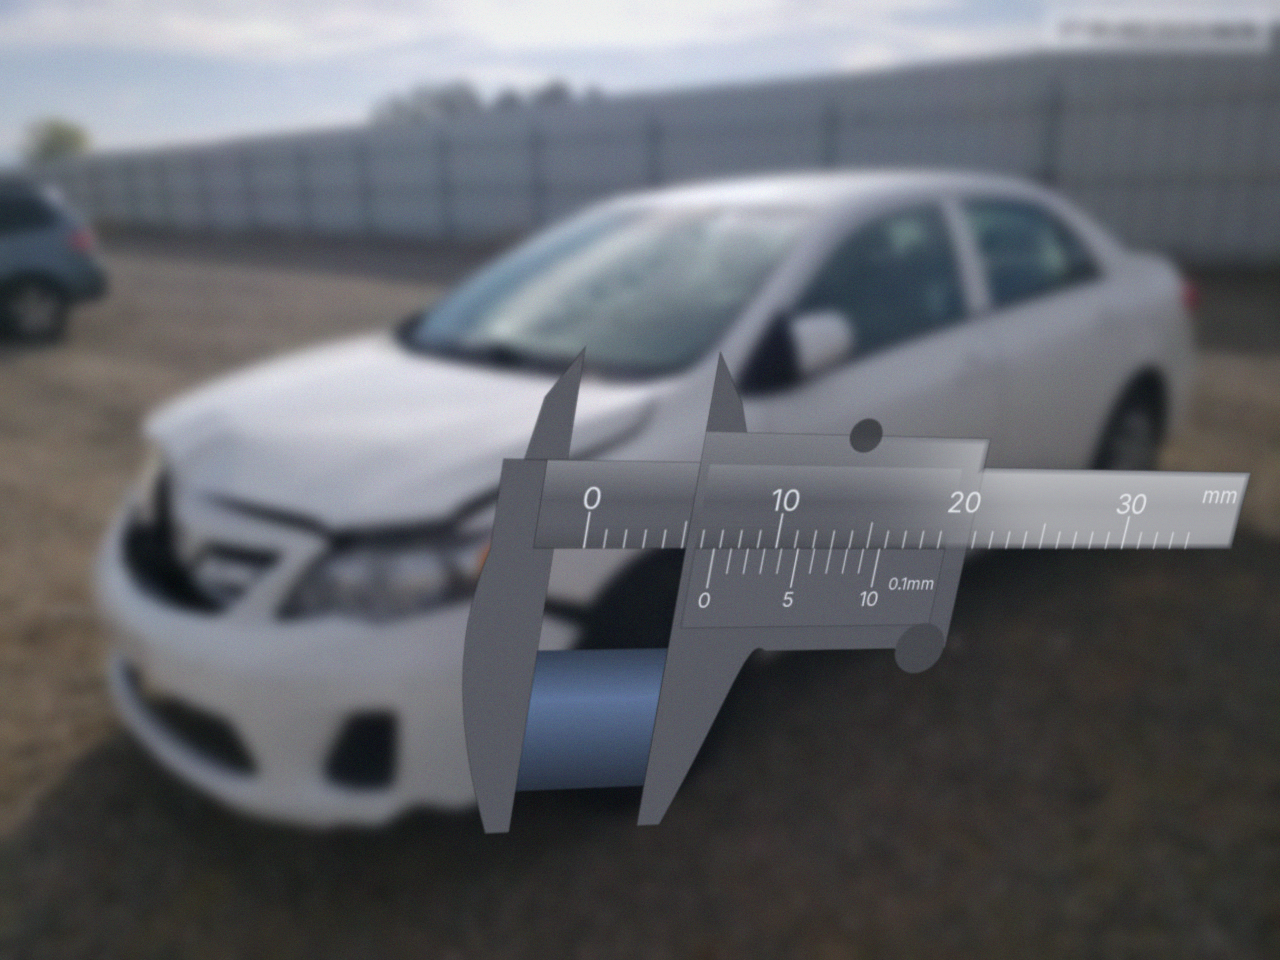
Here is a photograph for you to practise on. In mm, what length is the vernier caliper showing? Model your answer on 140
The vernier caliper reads 6.7
